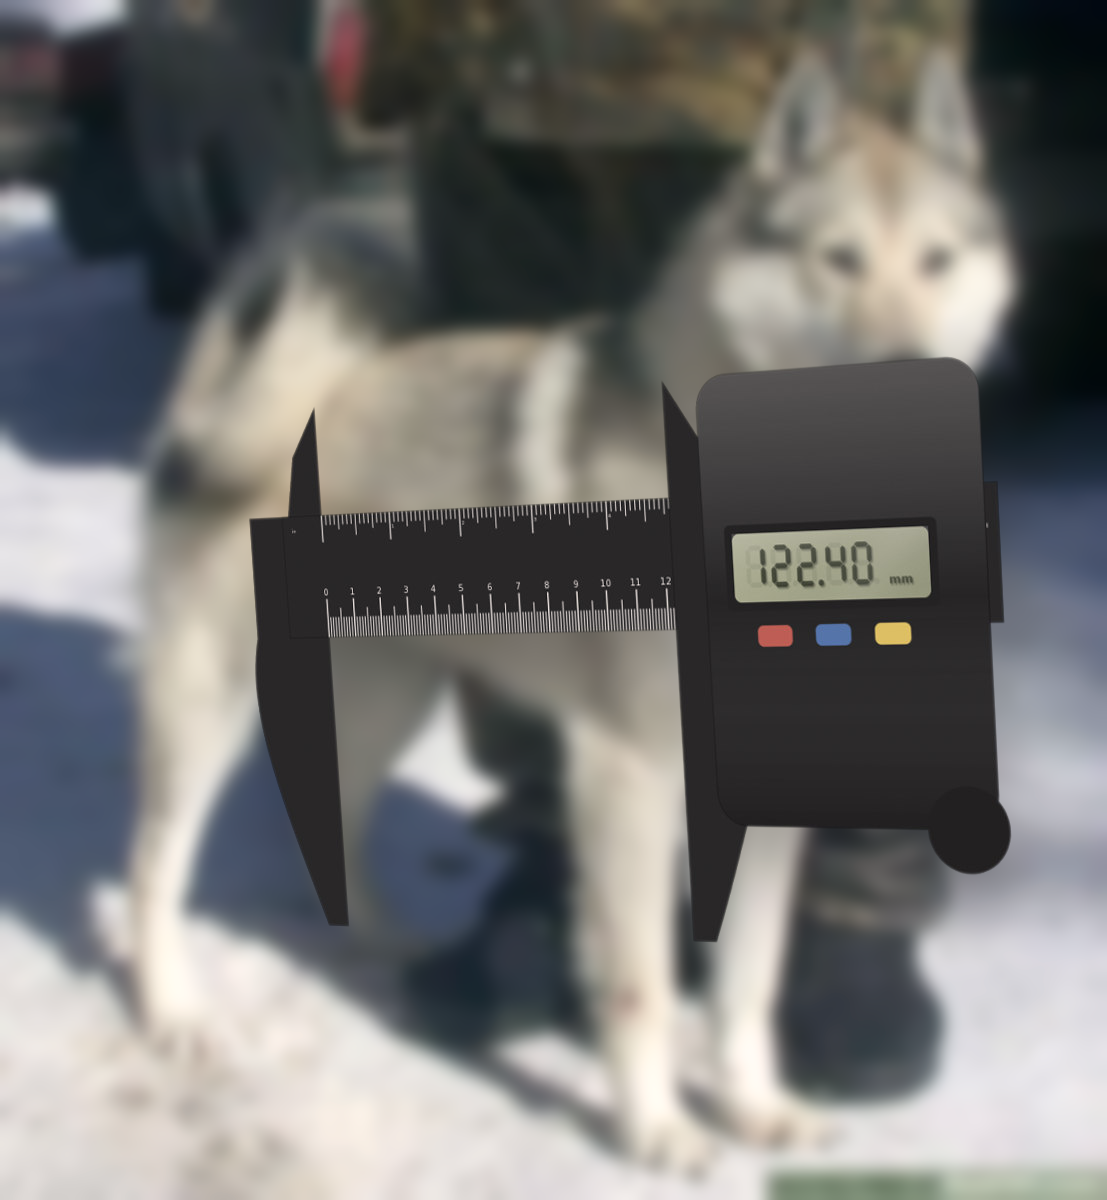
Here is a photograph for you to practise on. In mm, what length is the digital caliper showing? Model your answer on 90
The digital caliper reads 122.40
